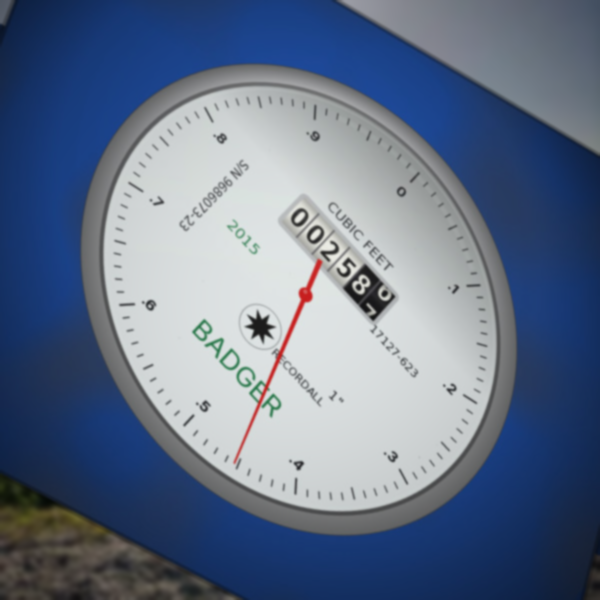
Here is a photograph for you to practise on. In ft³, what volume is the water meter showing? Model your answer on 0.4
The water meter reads 2586.45
